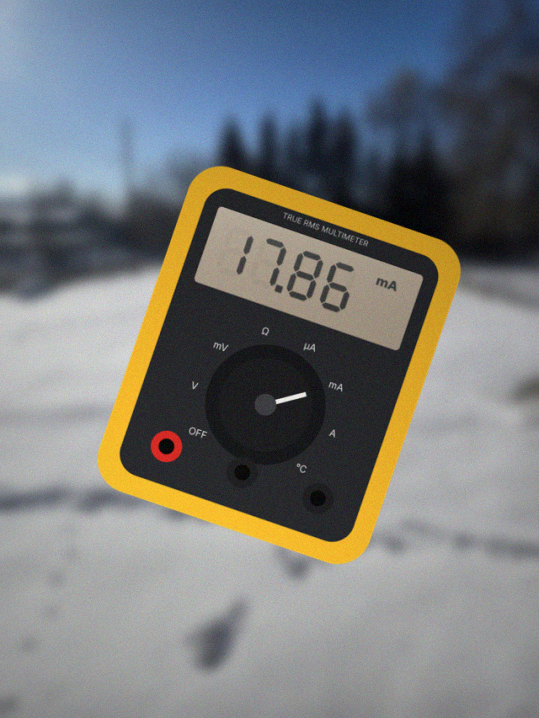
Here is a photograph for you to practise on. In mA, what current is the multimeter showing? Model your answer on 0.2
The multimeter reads 17.86
